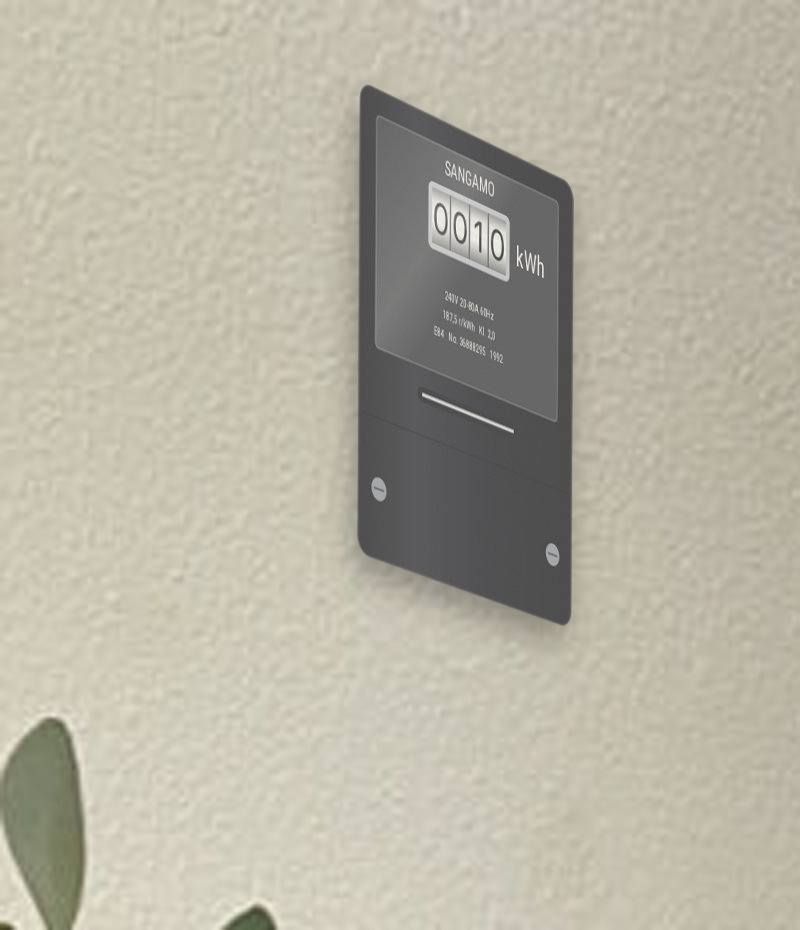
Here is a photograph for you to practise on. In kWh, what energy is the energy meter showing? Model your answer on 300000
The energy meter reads 10
